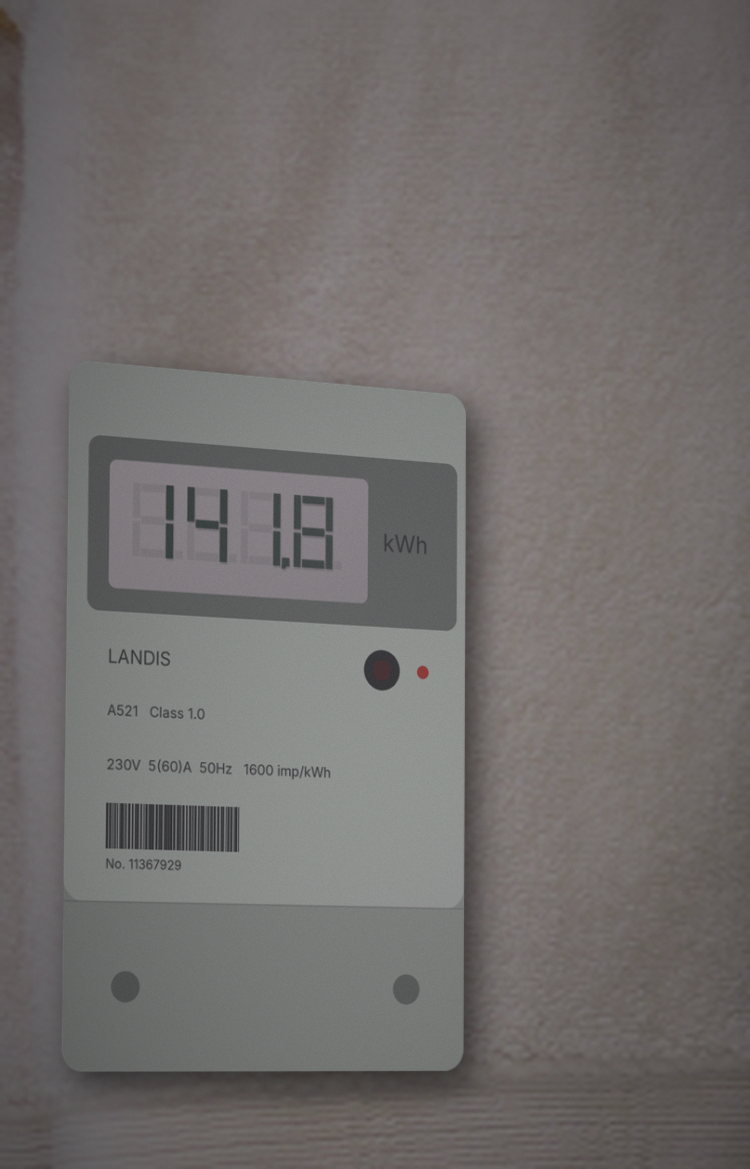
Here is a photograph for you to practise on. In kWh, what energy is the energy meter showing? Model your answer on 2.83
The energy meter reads 141.8
